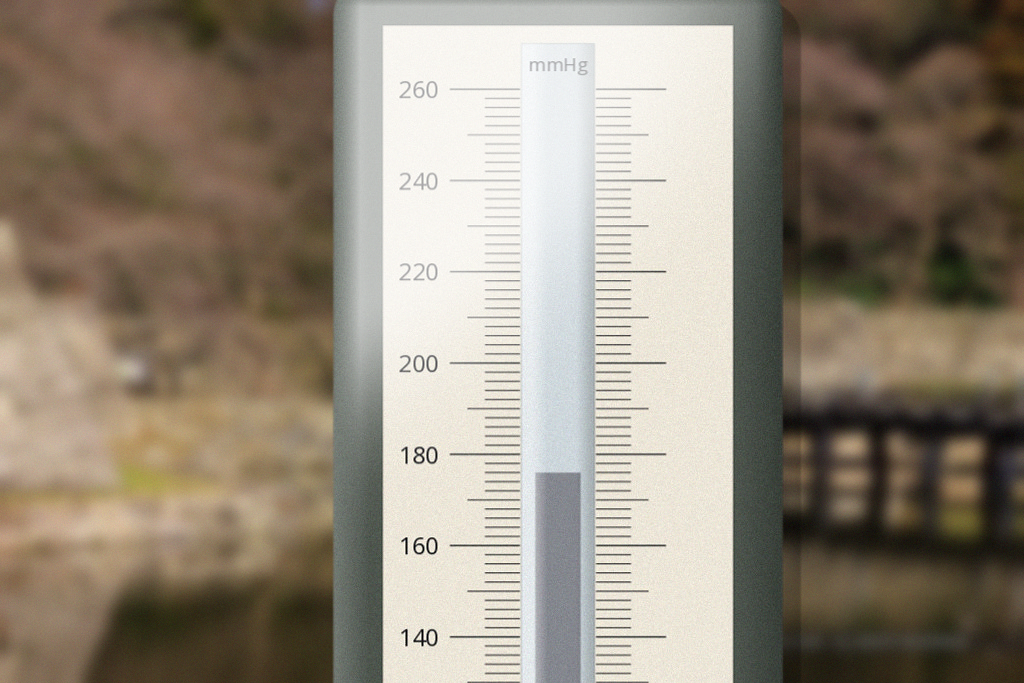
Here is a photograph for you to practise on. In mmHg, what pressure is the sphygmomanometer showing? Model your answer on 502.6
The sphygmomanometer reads 176
